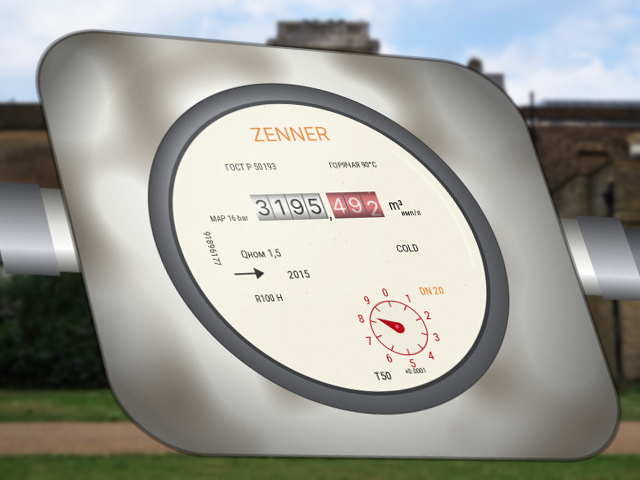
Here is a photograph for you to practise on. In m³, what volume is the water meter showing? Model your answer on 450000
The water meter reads 3195.4918
